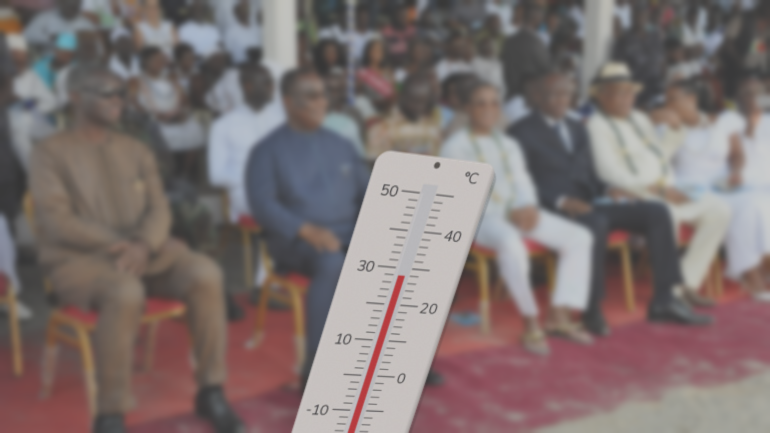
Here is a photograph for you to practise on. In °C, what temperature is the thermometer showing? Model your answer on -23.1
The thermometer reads 28
